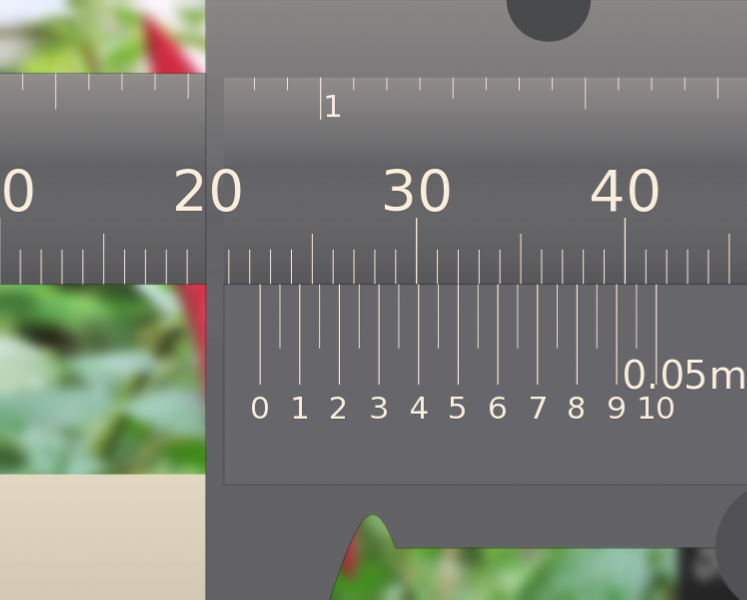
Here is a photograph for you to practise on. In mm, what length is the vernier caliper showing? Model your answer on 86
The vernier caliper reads 22.5
